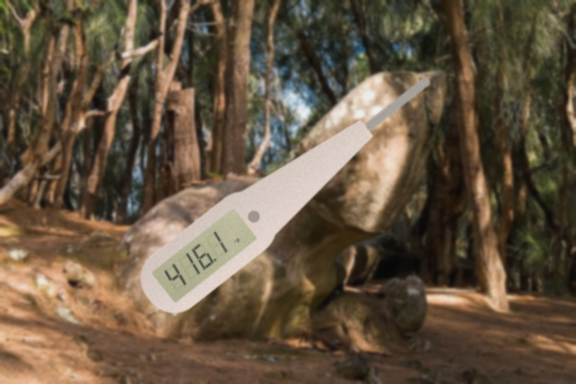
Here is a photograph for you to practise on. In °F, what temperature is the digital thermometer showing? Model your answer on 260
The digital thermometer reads 416.1
